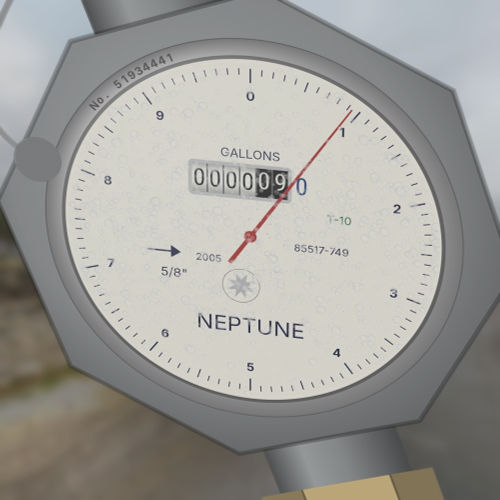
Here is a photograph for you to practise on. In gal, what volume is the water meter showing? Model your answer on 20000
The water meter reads 90.9
